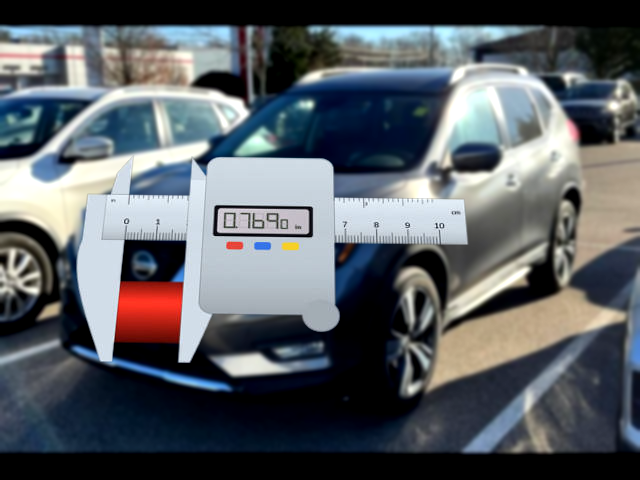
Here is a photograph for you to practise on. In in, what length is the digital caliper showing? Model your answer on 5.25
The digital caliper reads 0.7690
